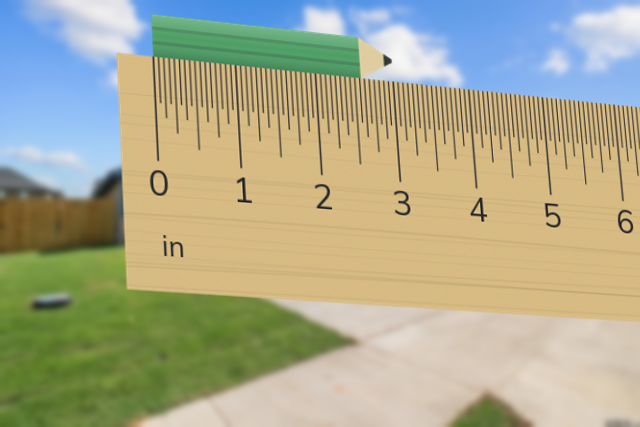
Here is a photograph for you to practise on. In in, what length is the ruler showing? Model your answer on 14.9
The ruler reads 3
